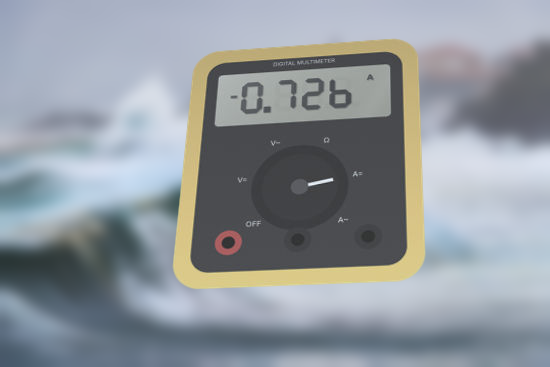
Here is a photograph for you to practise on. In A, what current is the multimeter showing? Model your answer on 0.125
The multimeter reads -0.726
